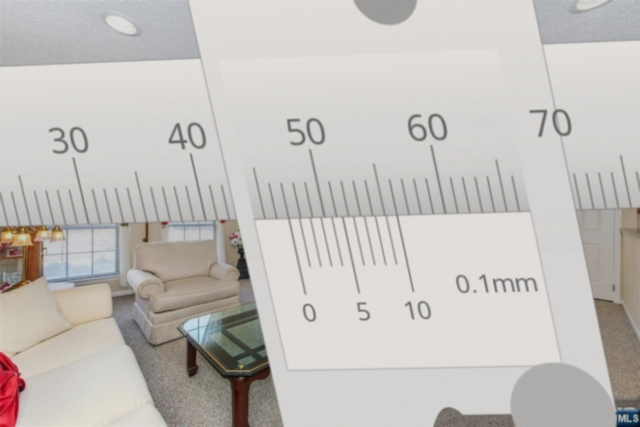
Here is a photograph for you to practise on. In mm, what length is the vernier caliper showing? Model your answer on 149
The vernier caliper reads 47.0
